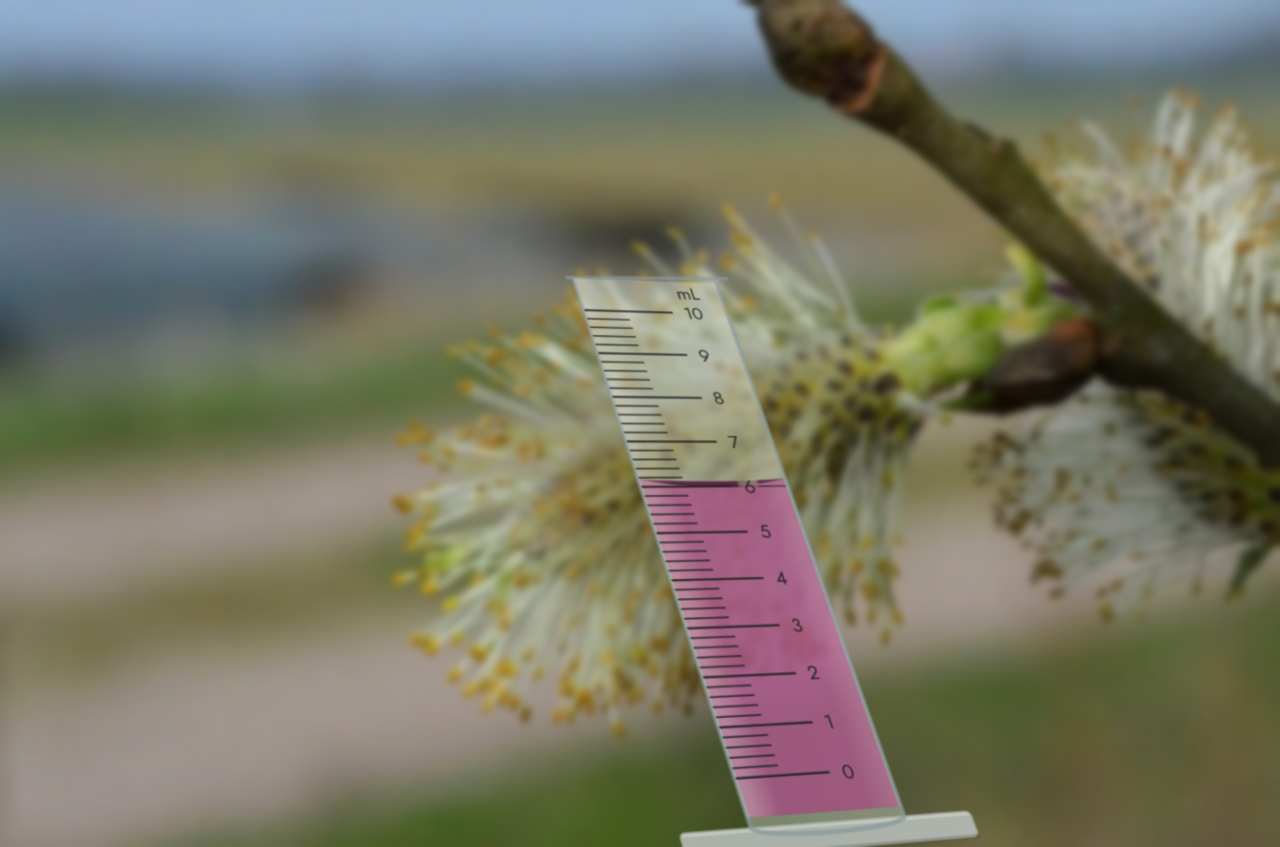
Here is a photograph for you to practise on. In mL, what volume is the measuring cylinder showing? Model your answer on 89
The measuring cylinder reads 6
